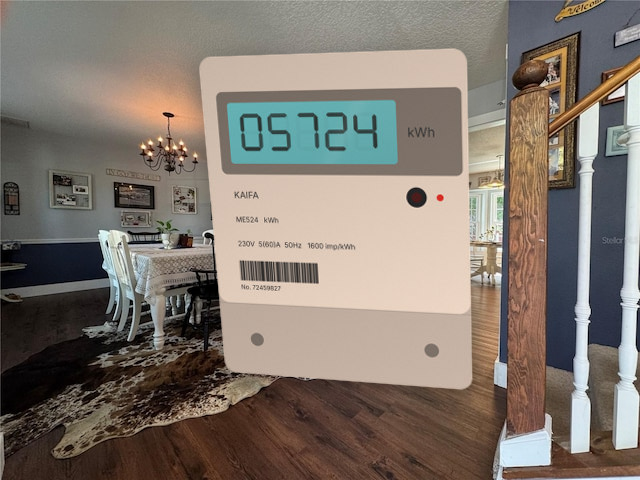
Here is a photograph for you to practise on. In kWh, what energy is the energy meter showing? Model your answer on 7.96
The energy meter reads 5724
